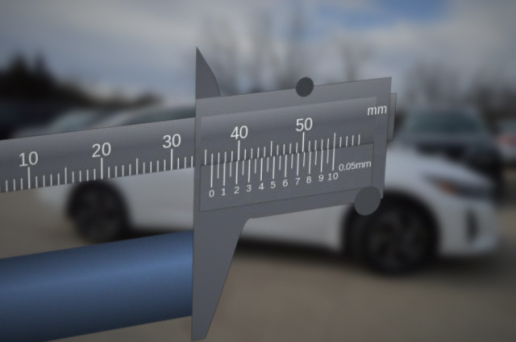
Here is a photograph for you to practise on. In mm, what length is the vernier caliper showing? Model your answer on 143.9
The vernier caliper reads 36.0
